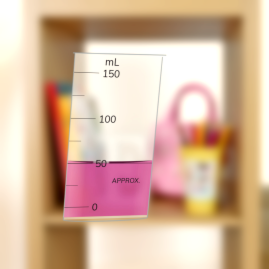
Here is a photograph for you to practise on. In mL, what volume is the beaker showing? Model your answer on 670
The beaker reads 50
